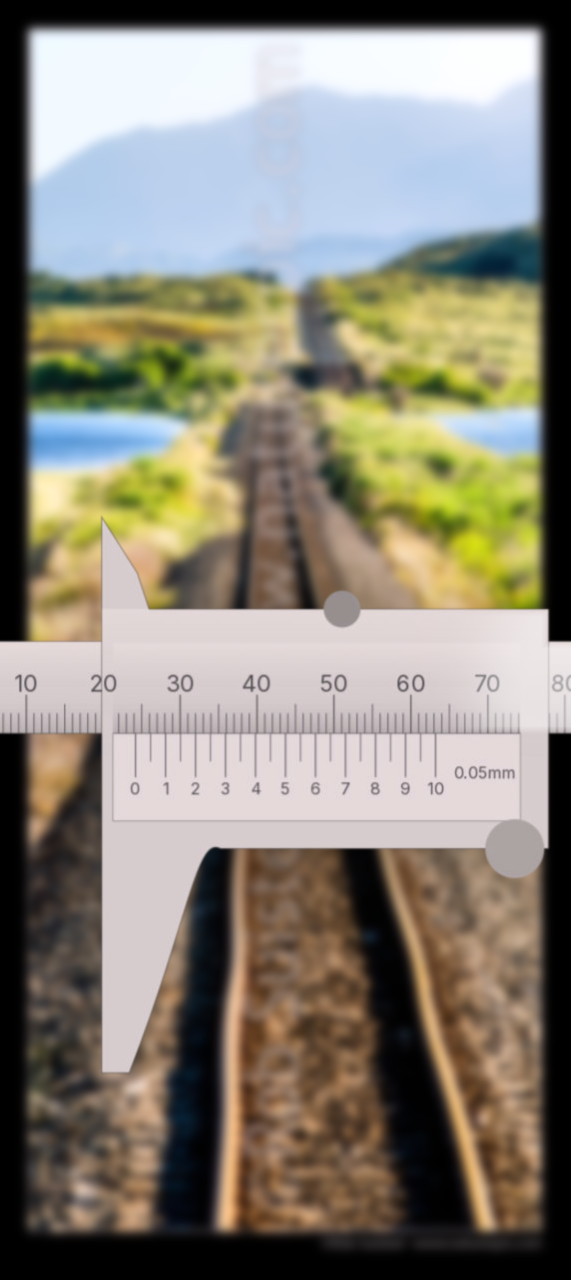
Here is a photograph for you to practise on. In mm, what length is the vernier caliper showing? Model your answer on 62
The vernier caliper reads 24.2
